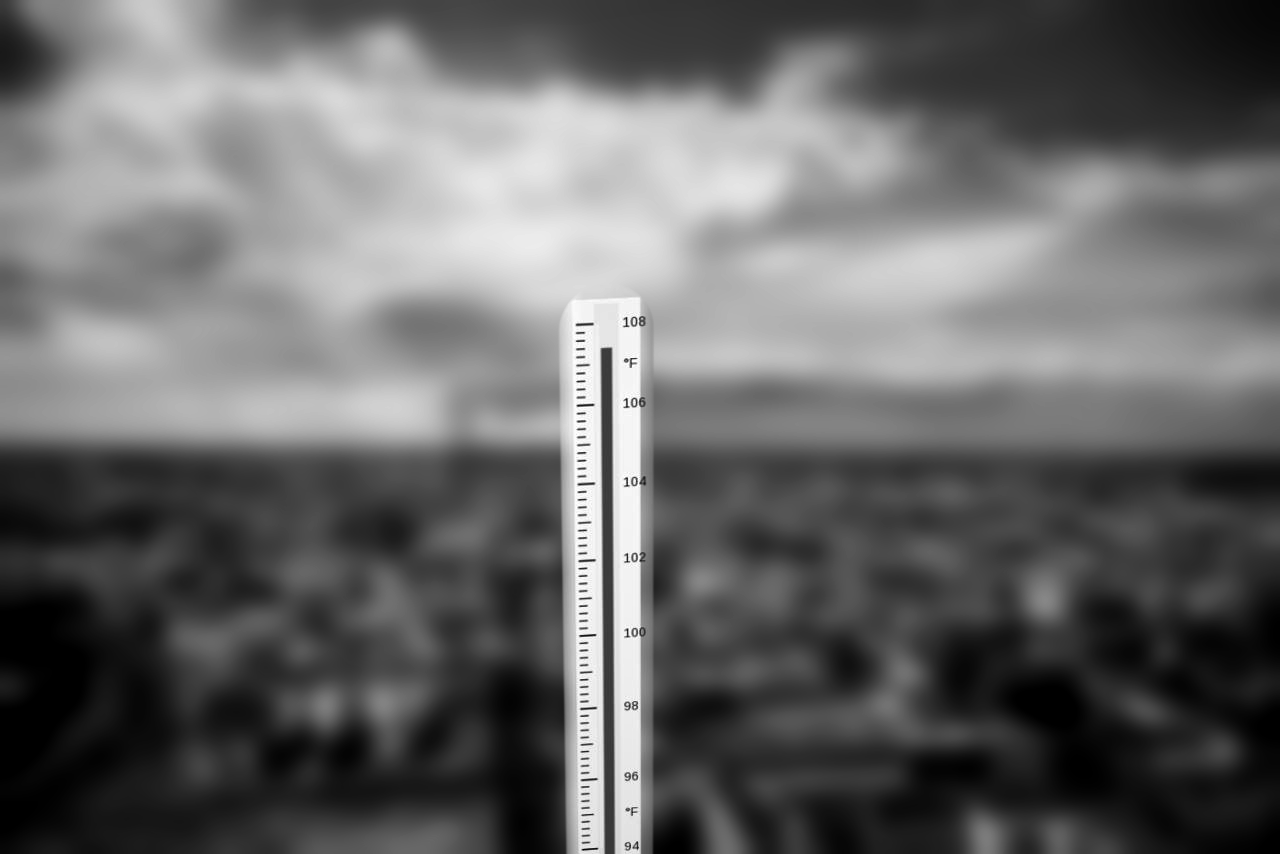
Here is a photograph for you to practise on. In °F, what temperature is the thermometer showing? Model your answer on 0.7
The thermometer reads 107.4
